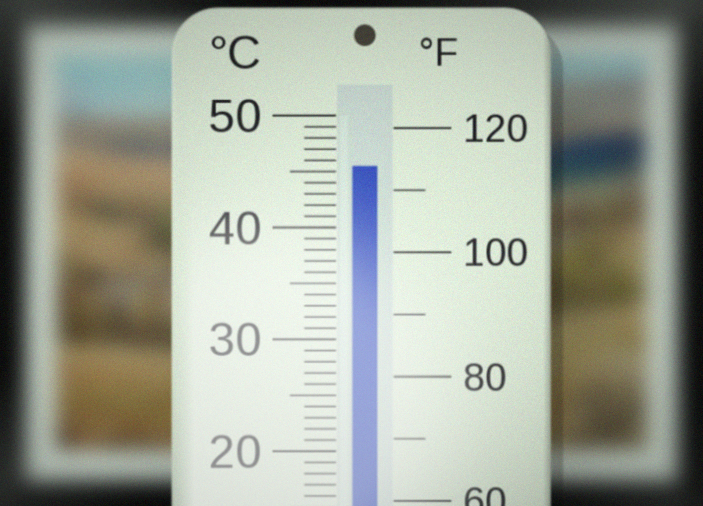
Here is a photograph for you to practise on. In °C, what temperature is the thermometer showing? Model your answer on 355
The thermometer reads 45.5
